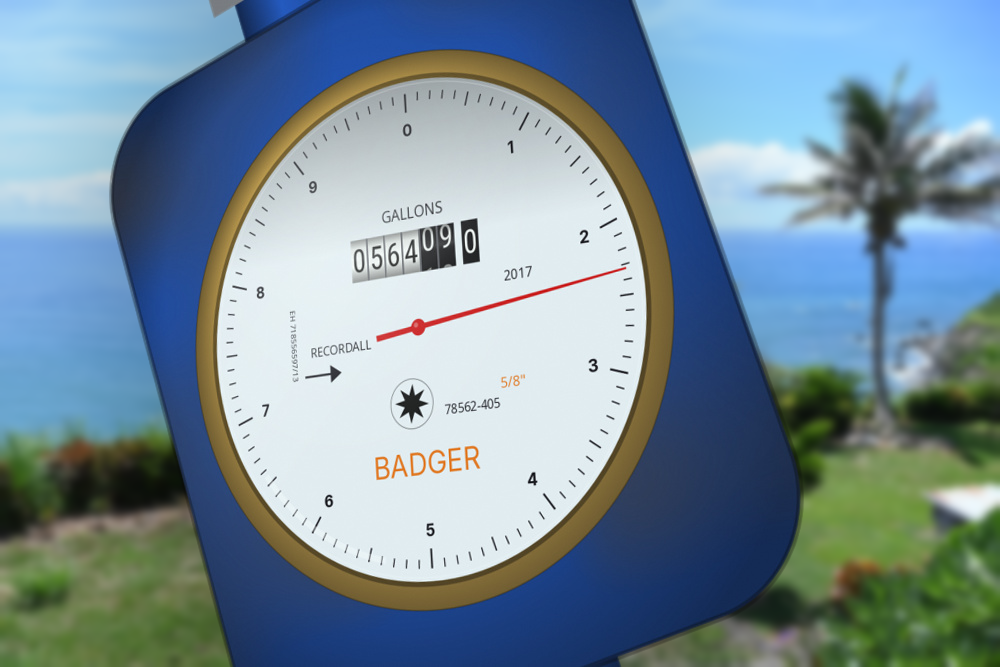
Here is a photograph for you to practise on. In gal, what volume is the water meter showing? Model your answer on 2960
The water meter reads 564092.3
